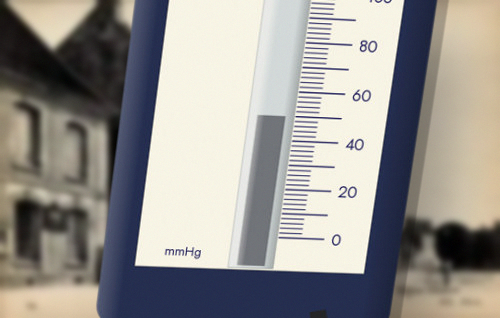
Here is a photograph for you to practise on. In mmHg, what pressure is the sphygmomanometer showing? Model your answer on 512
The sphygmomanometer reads 50
